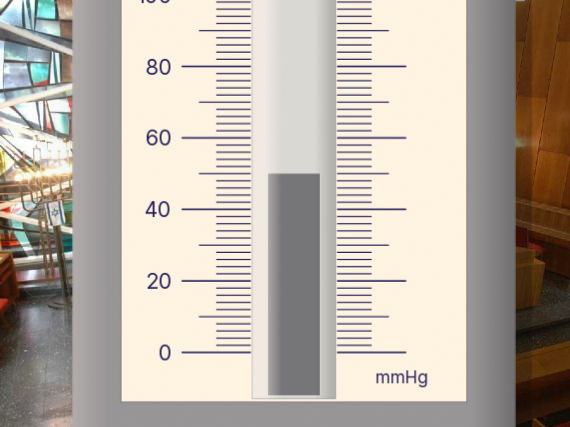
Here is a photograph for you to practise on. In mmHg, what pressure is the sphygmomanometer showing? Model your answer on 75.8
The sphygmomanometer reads 50
